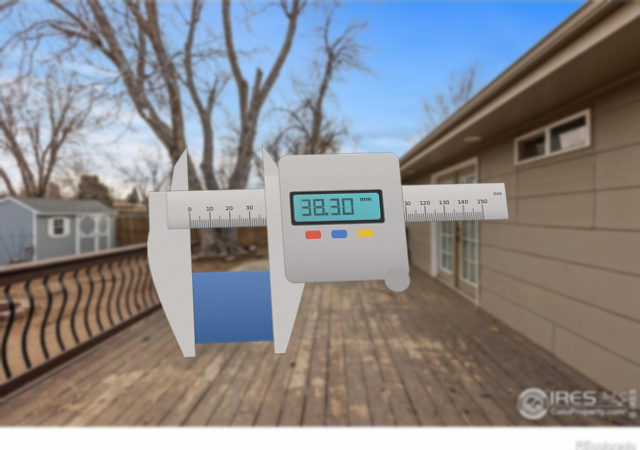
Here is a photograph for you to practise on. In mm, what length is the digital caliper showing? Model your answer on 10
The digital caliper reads 38.30
